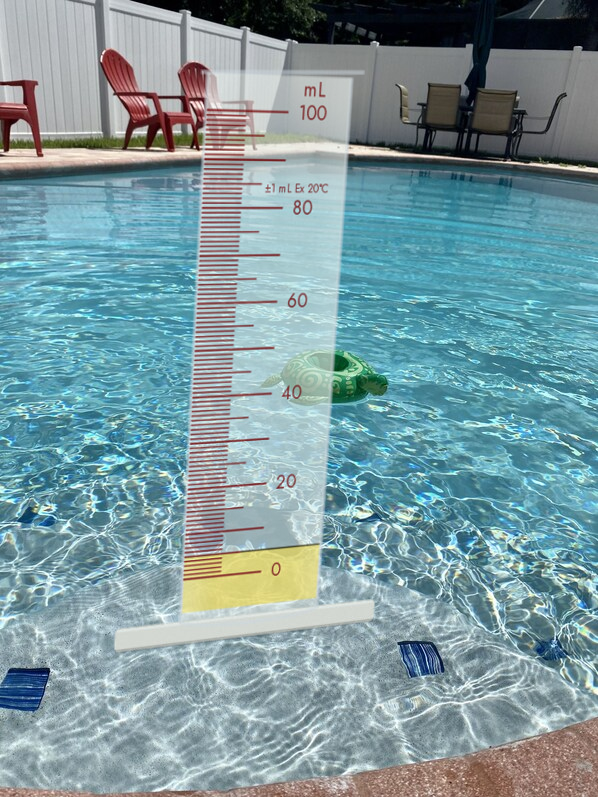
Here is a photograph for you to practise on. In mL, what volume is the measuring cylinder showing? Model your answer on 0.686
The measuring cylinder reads 5
